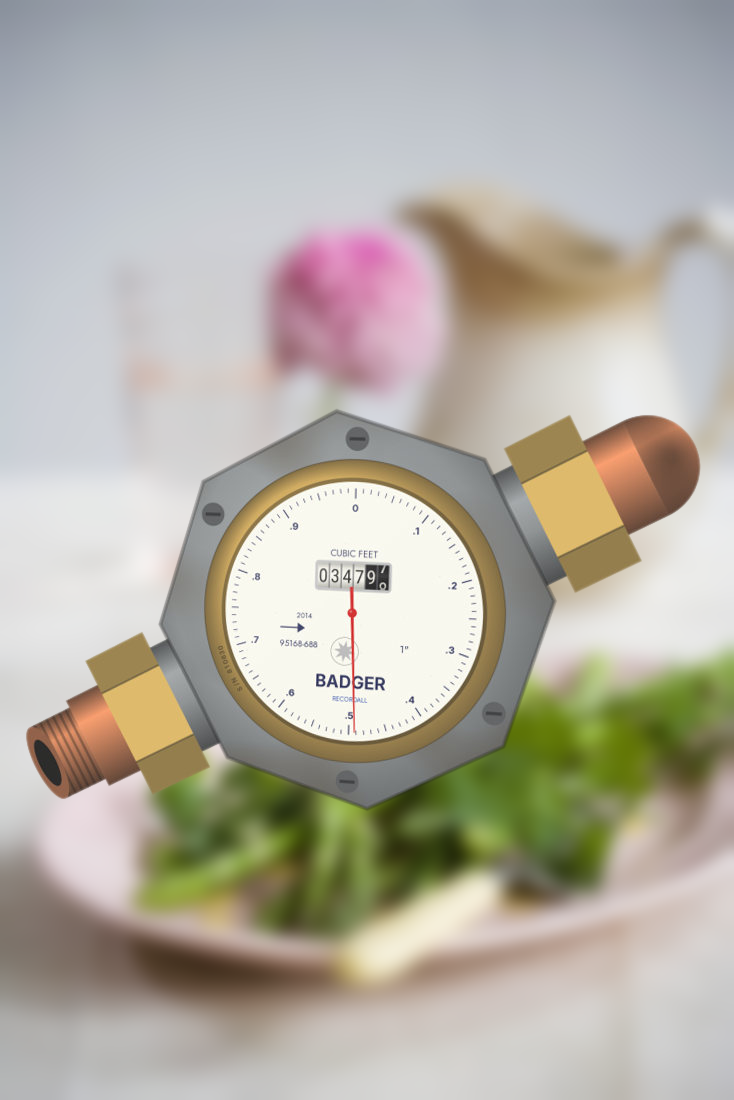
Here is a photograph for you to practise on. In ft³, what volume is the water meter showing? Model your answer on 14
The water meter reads 34797.49
